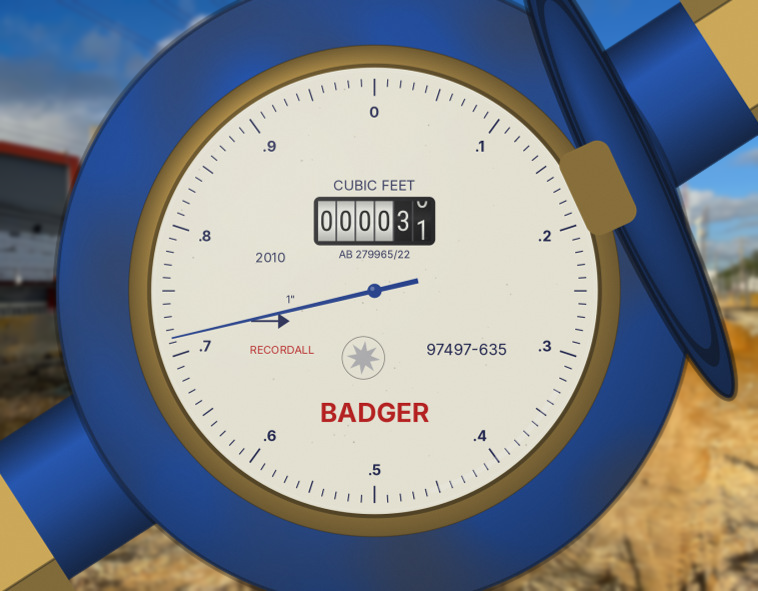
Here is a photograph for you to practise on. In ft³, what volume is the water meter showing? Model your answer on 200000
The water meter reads 30.71
